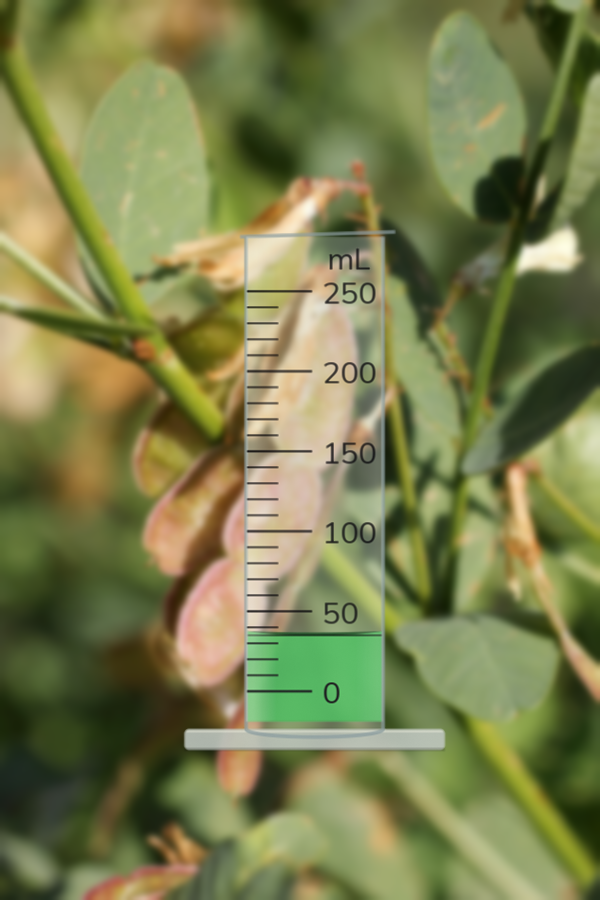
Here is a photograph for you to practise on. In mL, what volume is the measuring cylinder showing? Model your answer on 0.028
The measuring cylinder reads 35
